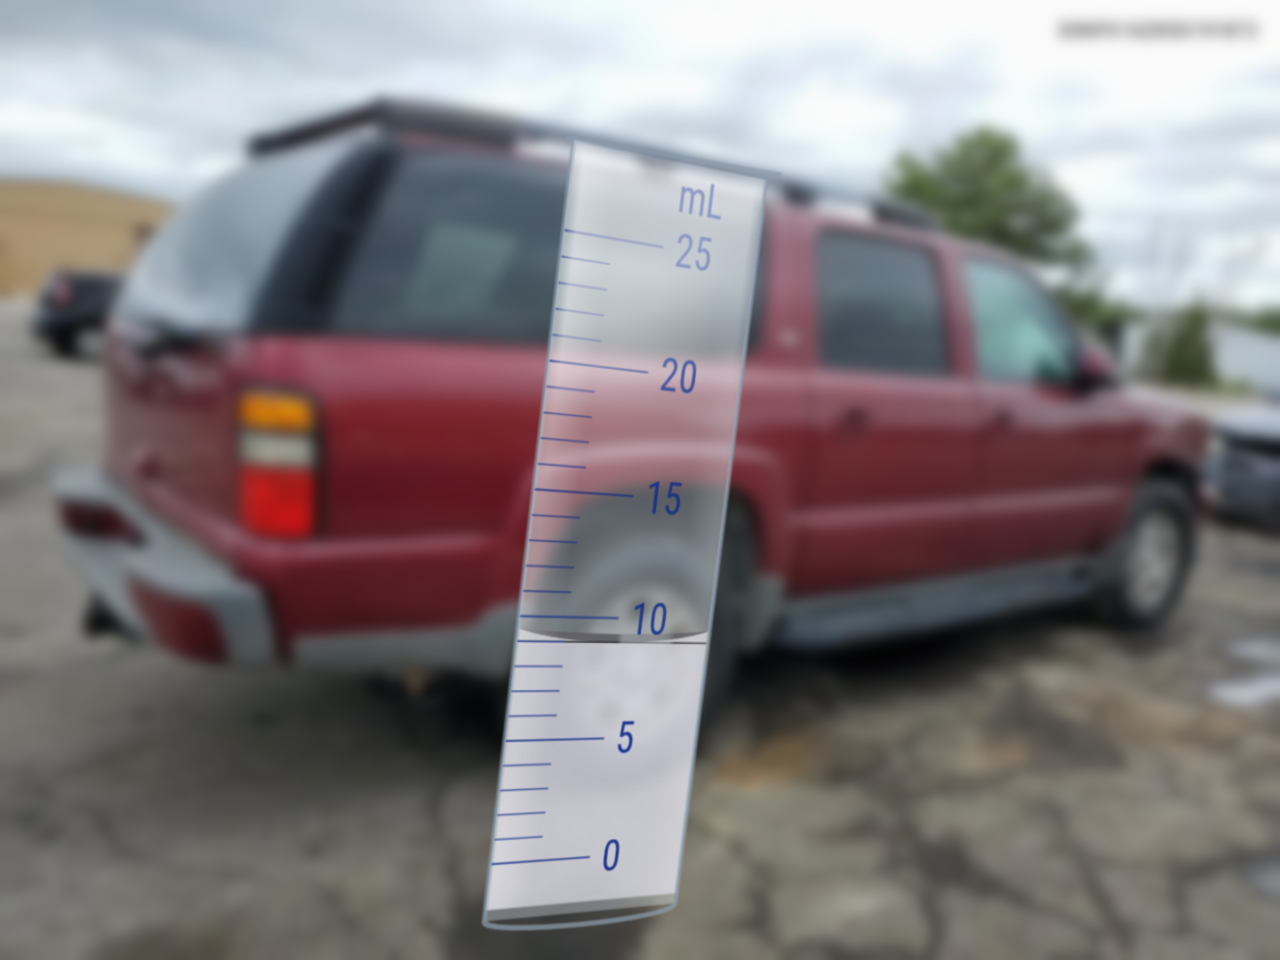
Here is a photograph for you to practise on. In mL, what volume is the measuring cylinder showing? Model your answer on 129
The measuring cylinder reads 9
